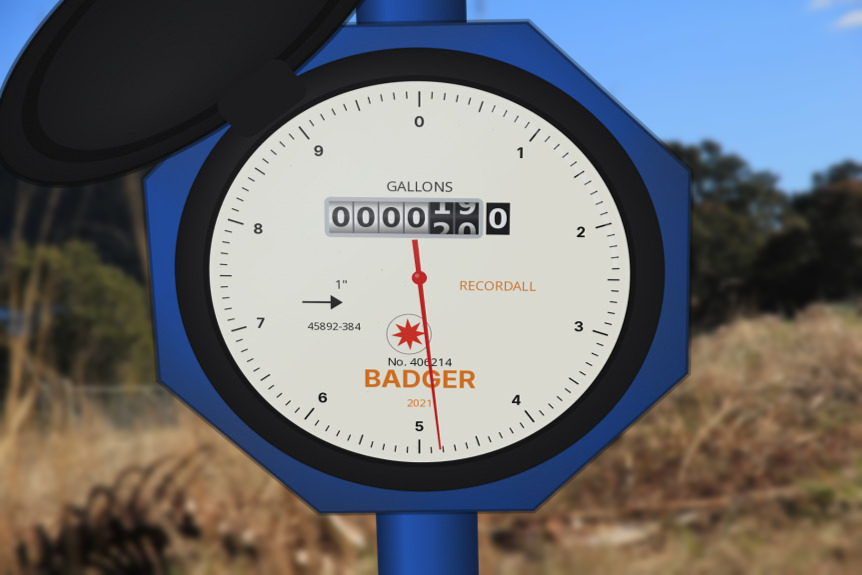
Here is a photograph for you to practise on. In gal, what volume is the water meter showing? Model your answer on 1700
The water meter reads 194.8
